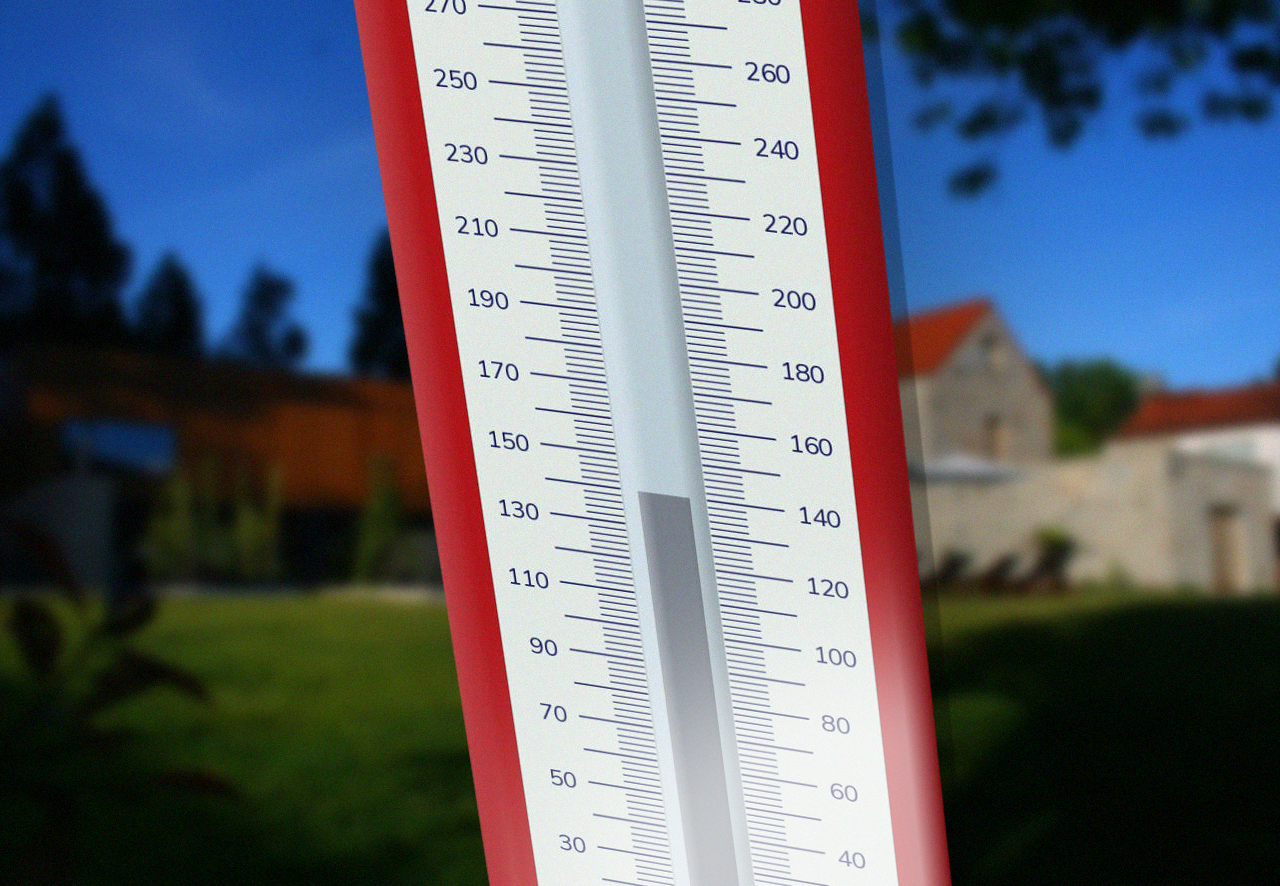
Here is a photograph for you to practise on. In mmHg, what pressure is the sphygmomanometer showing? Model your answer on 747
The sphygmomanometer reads 140
